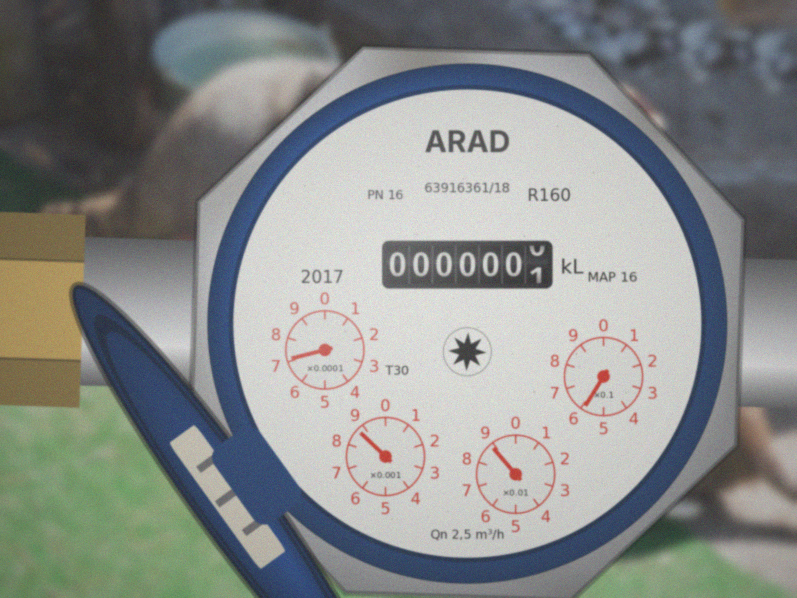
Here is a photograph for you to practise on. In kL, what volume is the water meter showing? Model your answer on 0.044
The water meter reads 0.5887
